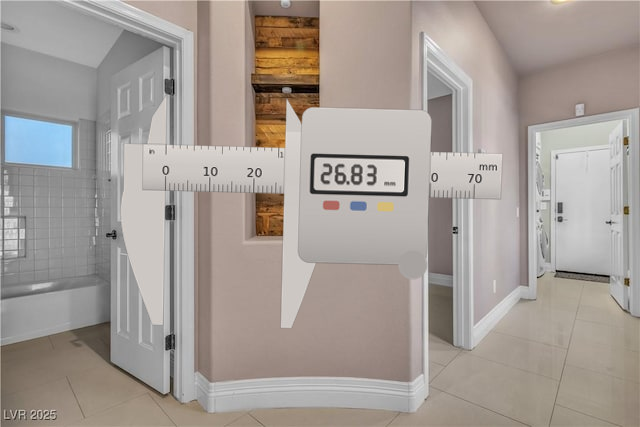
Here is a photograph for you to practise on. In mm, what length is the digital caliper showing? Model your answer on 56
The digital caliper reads 26.83
